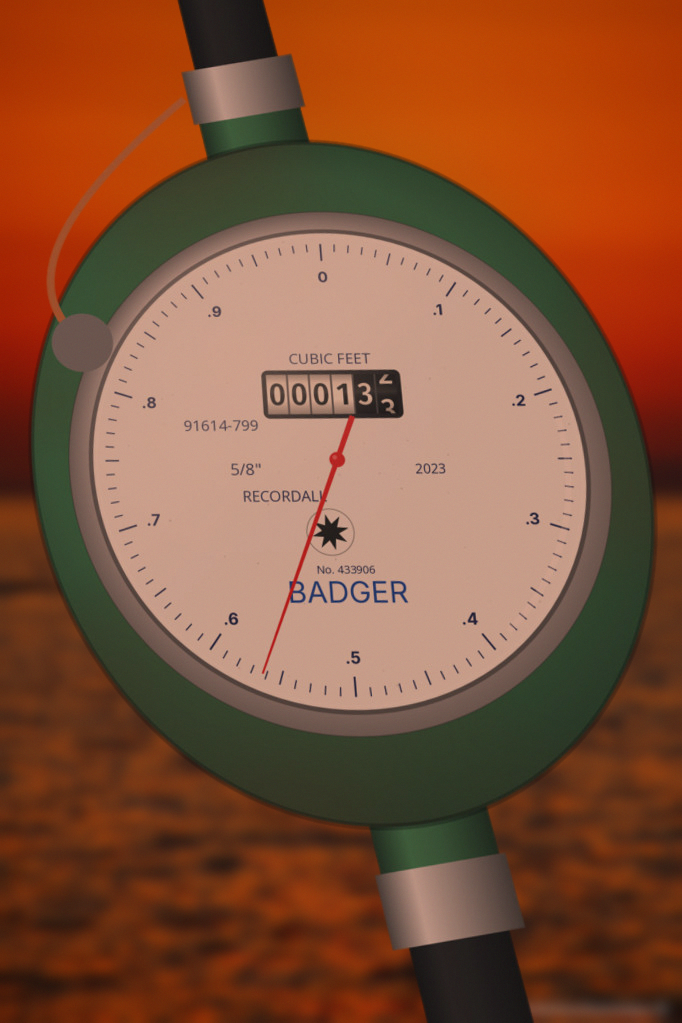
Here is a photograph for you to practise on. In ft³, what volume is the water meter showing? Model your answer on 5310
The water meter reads 132.56
